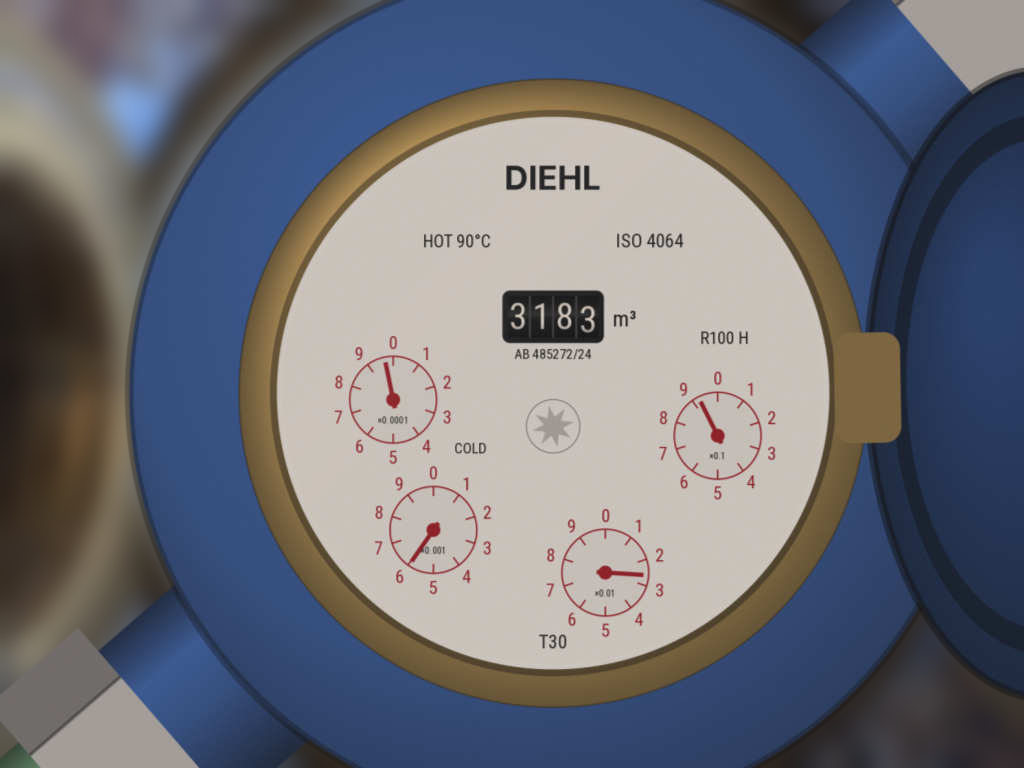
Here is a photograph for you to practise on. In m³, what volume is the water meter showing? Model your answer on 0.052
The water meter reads 3182.9259
